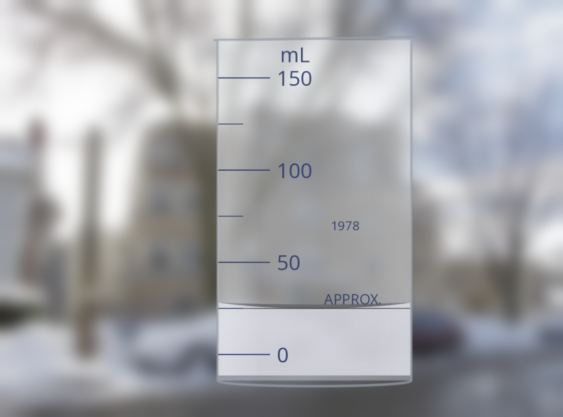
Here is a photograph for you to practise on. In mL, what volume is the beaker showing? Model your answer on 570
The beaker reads 25
